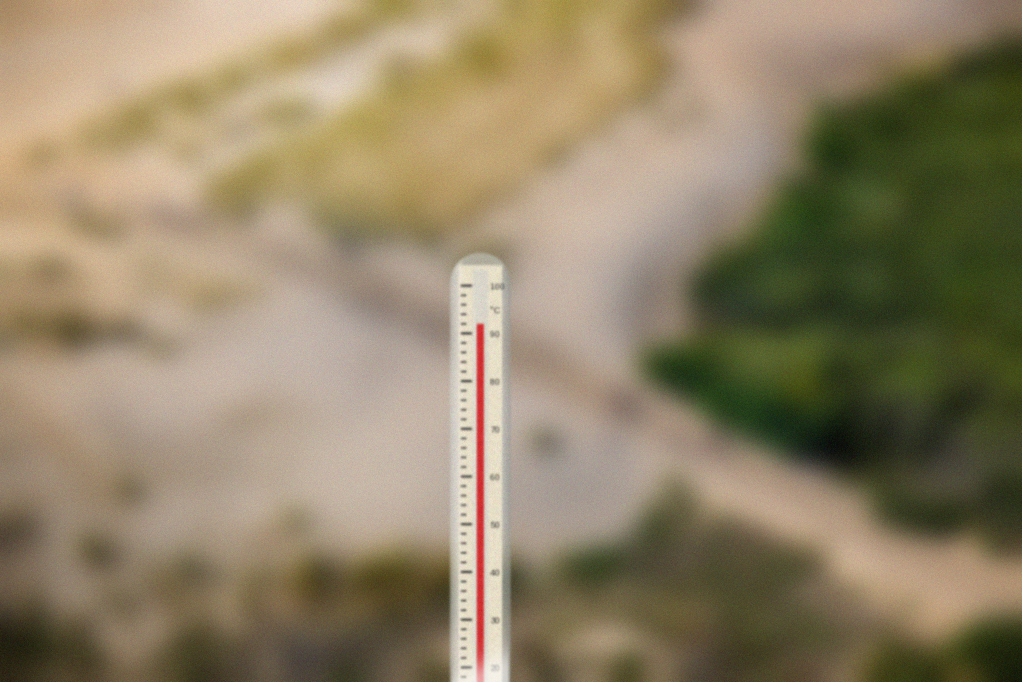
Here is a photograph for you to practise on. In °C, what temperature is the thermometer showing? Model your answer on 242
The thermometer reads 92
